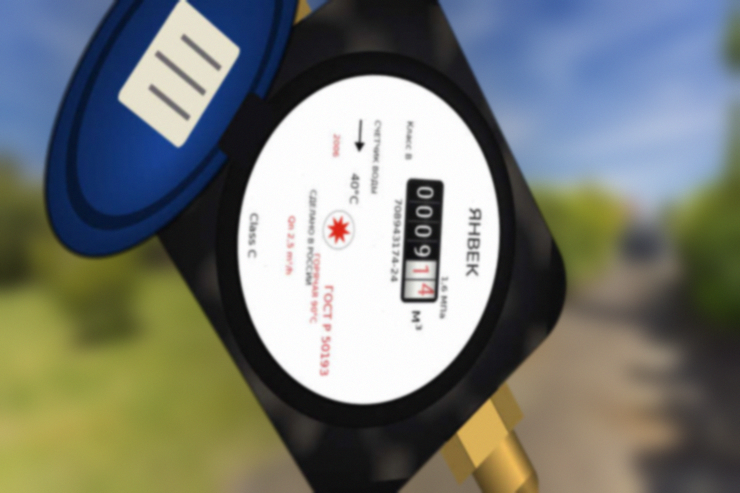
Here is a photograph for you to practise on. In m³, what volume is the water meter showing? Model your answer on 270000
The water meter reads 9.14
